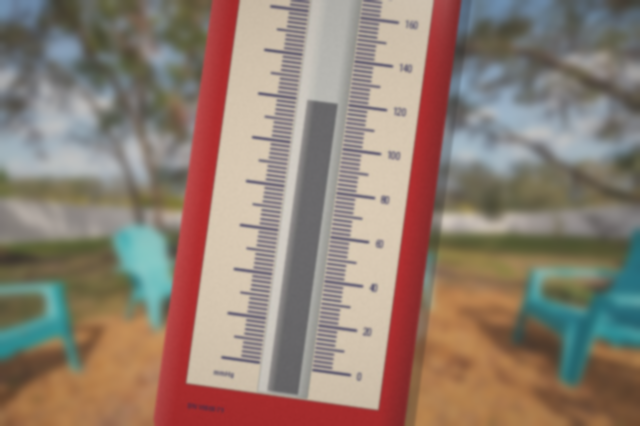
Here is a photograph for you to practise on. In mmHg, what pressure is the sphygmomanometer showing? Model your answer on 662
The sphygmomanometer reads 120
